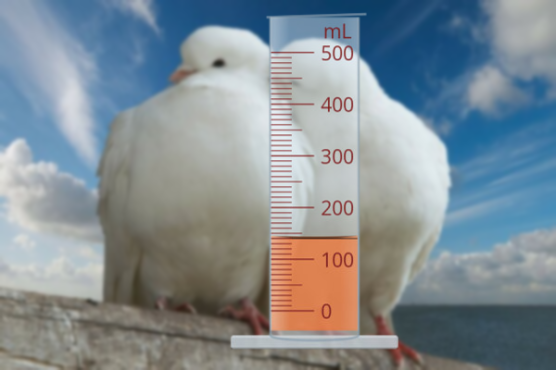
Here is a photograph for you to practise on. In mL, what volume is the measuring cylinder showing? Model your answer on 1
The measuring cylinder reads 140
